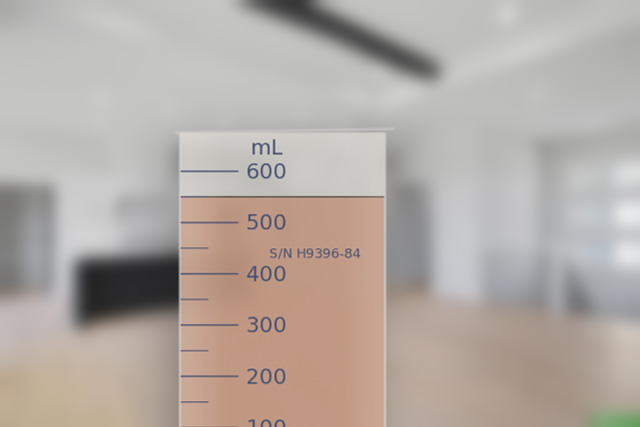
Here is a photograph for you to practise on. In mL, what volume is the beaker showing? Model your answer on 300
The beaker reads 550
